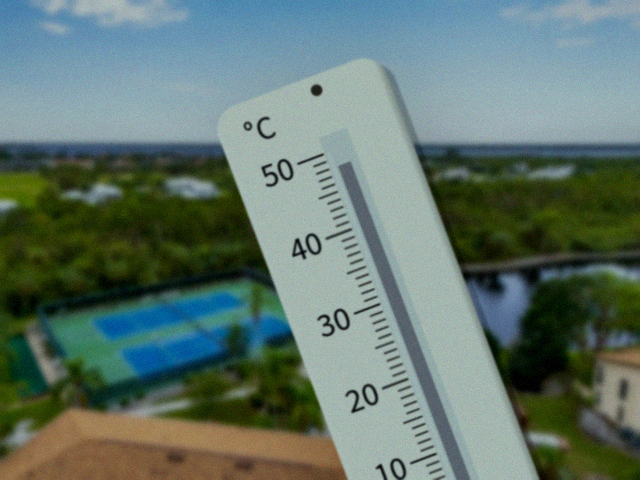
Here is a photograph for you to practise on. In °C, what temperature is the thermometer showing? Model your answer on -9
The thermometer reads 48
